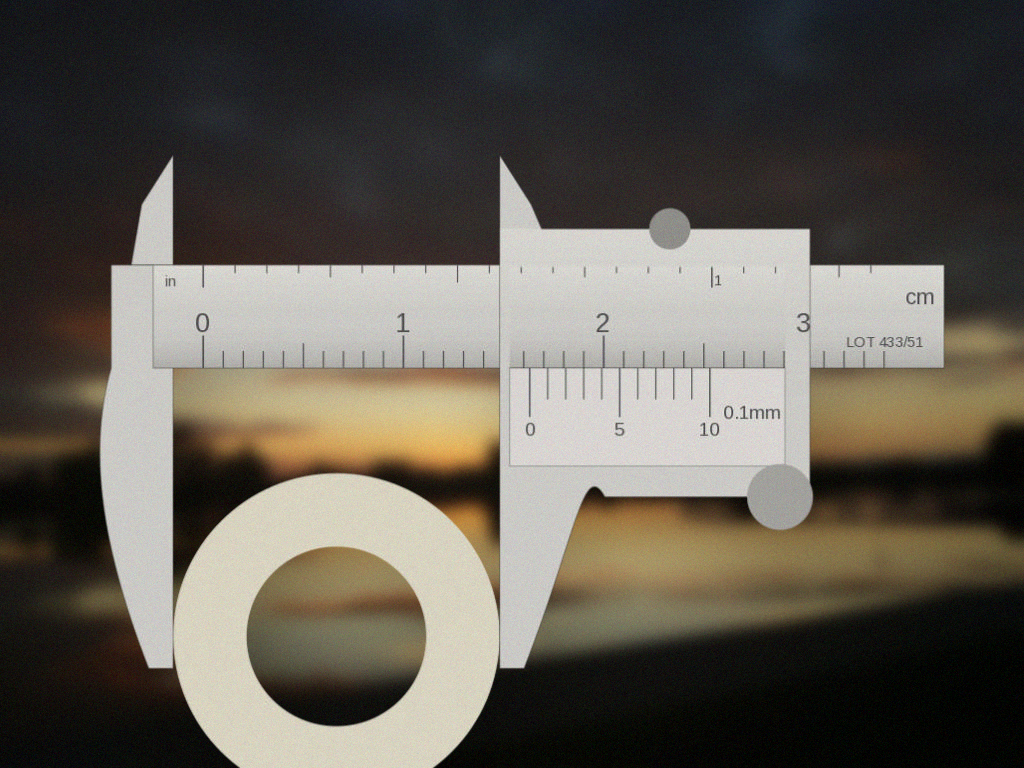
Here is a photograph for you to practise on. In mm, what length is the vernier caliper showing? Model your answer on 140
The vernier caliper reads 16.3
